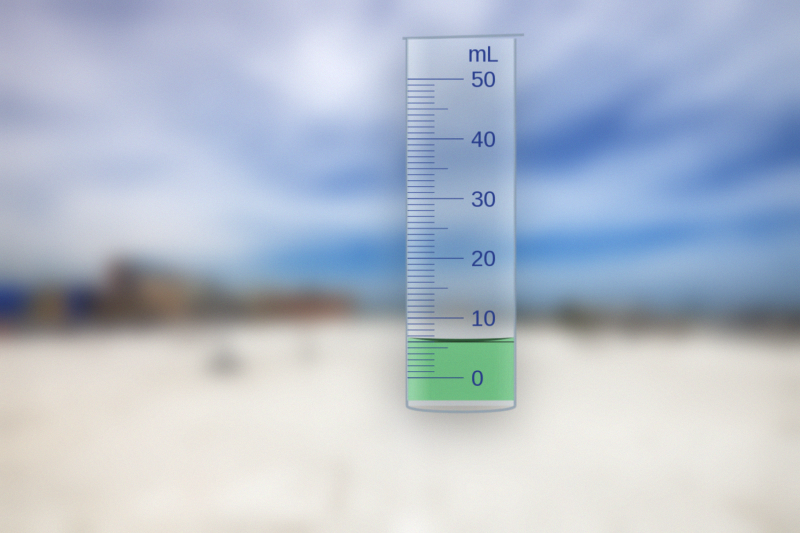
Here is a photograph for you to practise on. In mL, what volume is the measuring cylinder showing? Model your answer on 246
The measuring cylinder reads 6
